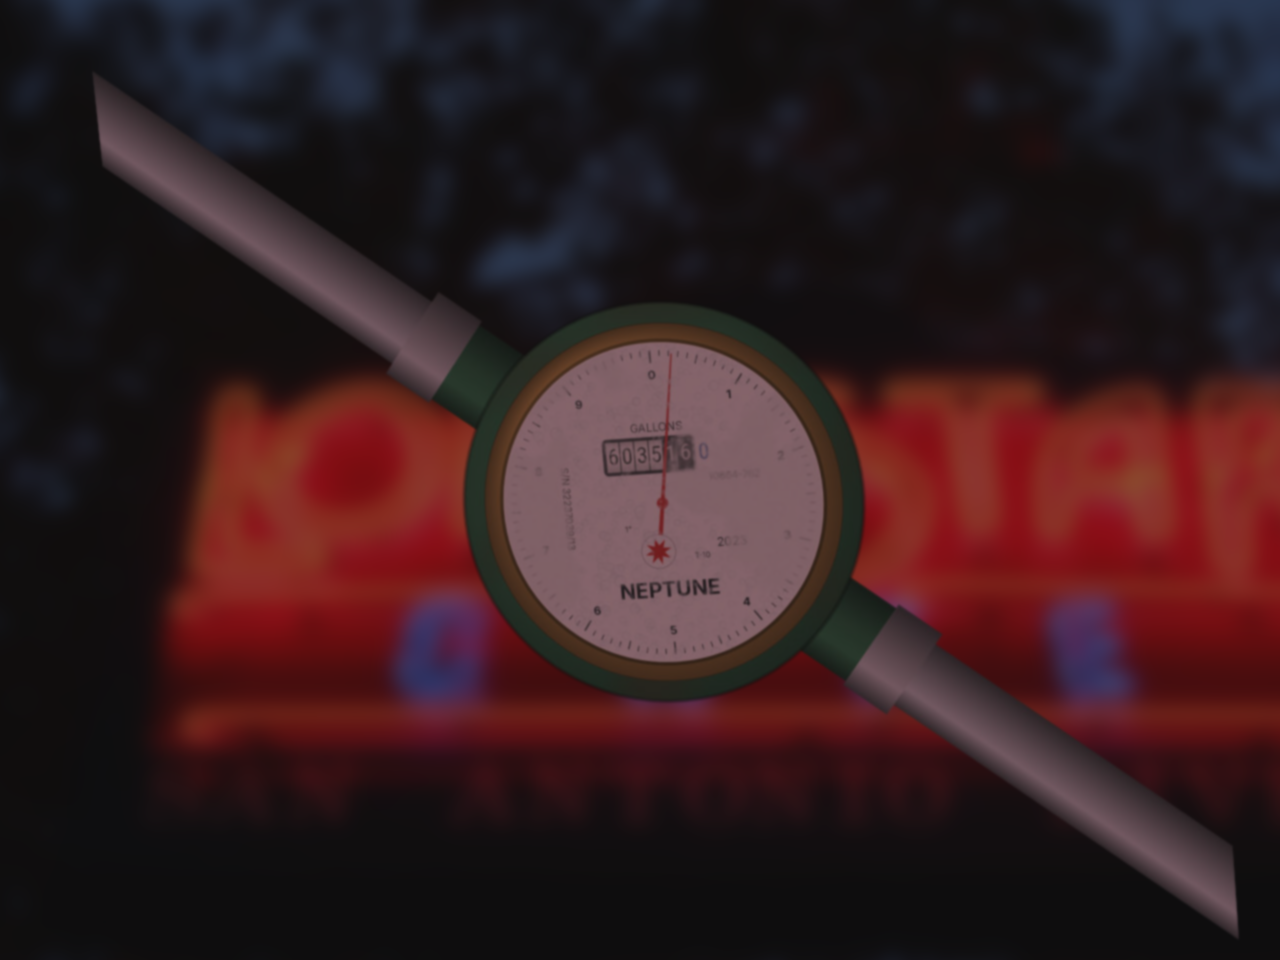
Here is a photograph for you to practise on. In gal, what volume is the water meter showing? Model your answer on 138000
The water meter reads 6035160.2
